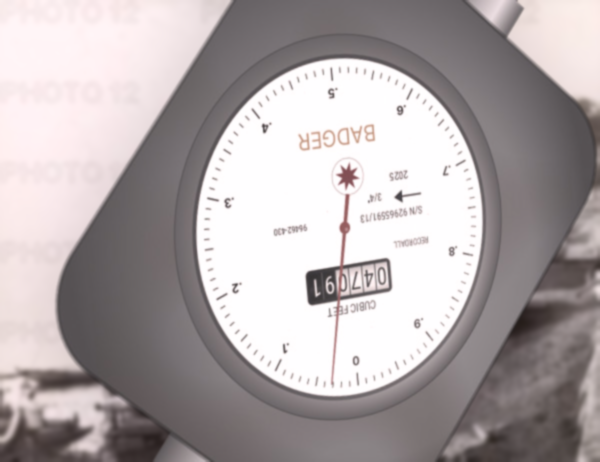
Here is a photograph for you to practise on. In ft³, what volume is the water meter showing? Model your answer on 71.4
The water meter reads 47091.03
